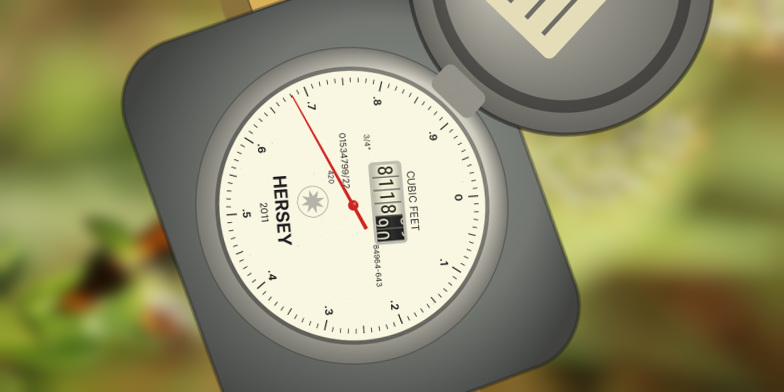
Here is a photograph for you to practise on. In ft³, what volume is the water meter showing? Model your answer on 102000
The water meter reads 811889.68
